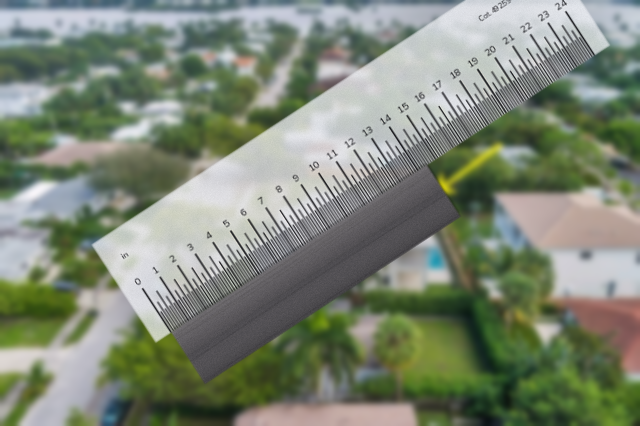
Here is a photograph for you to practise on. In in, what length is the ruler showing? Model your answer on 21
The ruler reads 14.5
